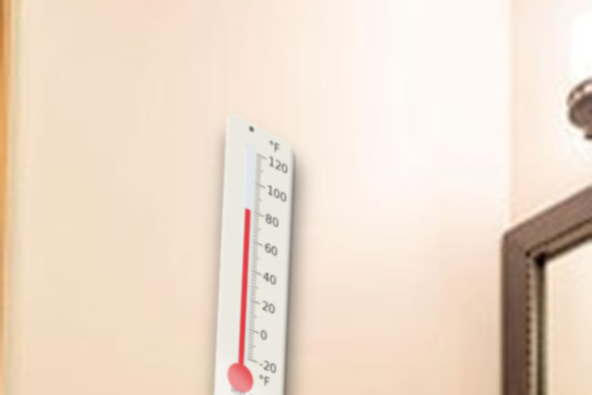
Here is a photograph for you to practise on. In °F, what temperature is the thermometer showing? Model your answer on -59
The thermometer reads 80
